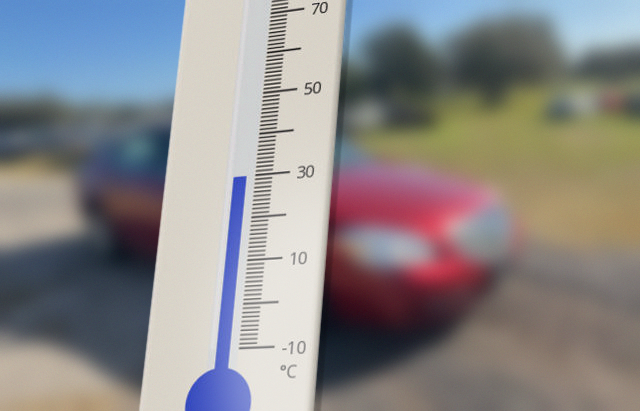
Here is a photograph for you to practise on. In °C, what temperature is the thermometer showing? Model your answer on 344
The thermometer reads 30
